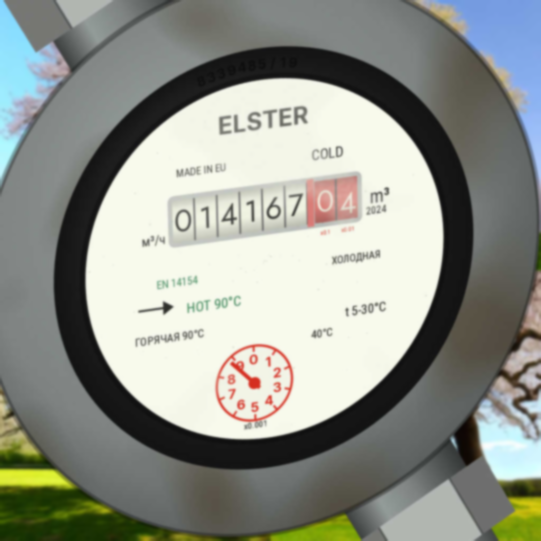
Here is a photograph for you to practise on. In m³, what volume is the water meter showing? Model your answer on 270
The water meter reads 14167.038
